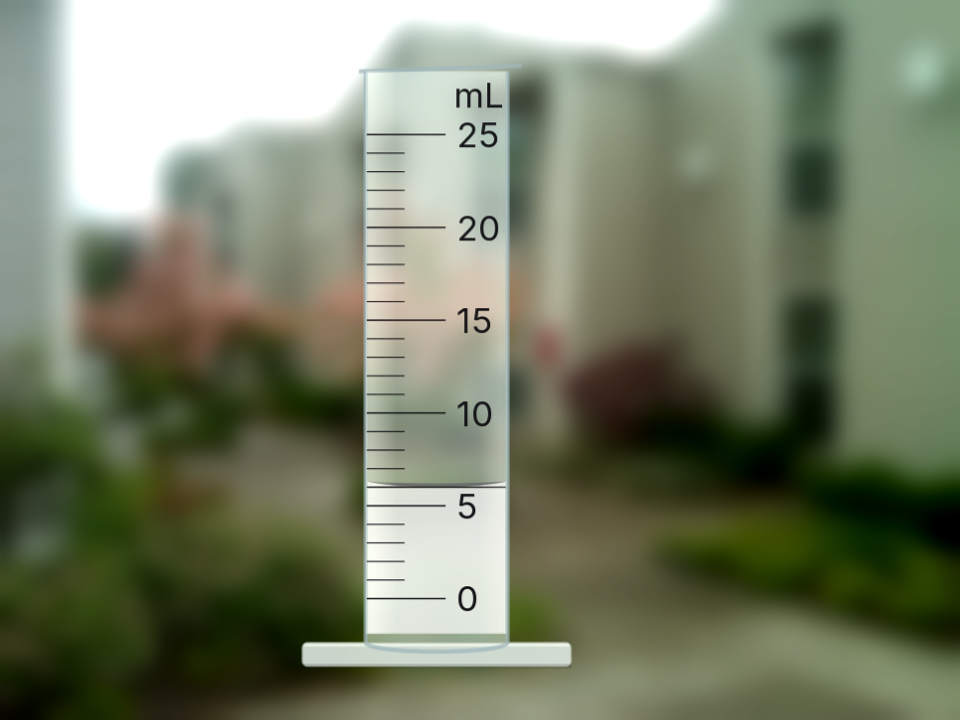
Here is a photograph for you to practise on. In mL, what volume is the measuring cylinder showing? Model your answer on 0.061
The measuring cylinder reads 6
